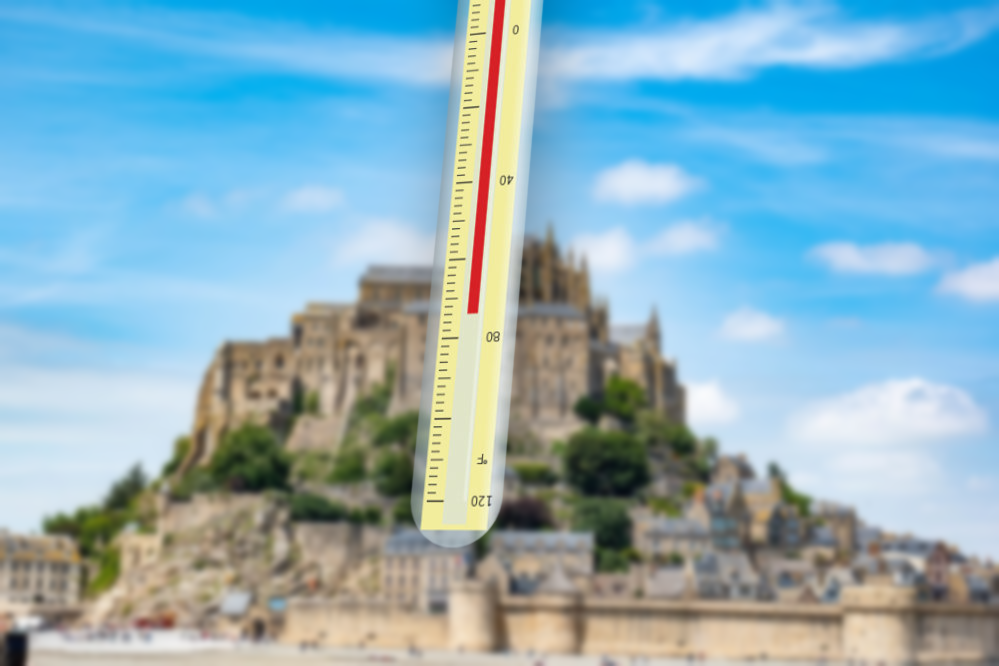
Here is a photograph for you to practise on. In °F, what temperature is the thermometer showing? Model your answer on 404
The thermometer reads 74
